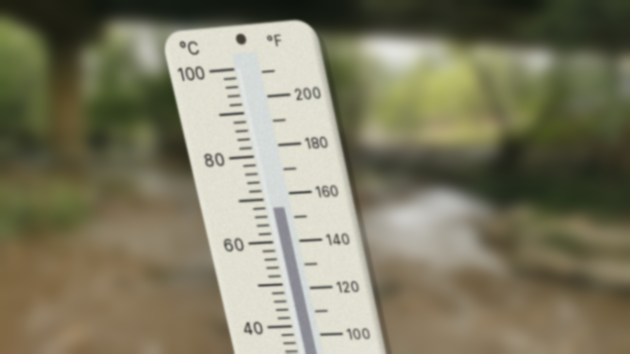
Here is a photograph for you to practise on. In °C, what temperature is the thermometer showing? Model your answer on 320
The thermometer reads 68
